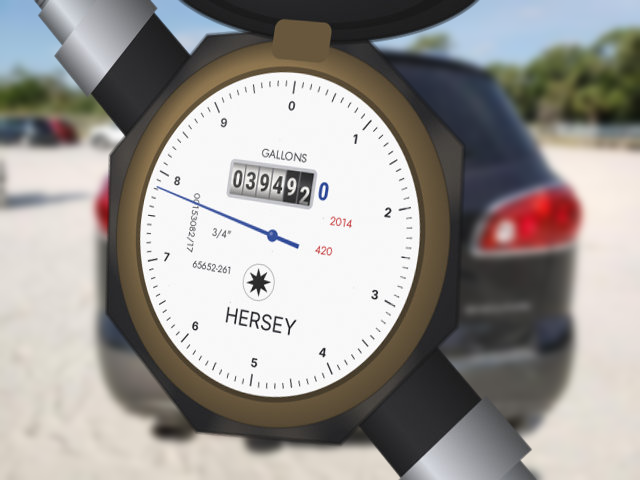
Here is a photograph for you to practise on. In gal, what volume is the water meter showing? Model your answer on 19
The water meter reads 394917.8
